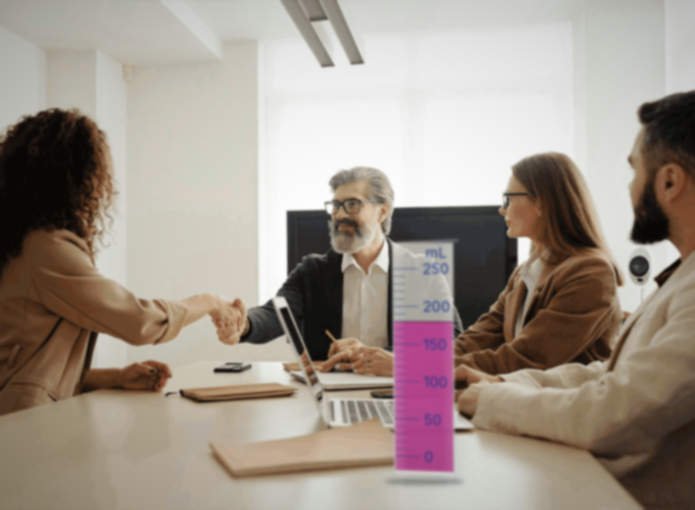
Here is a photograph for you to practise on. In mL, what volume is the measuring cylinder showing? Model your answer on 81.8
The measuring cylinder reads 180
